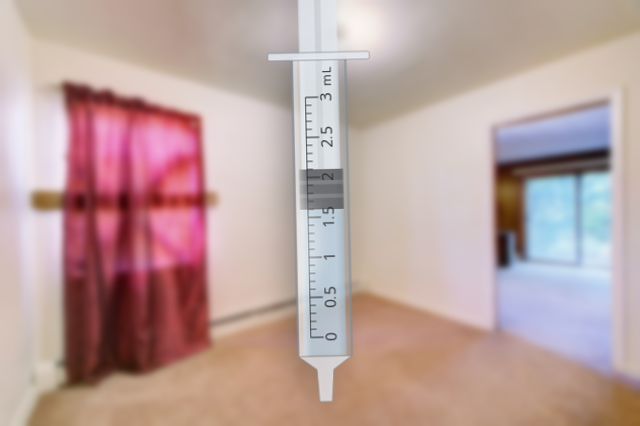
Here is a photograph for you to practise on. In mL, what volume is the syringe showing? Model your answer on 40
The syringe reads 1.6
